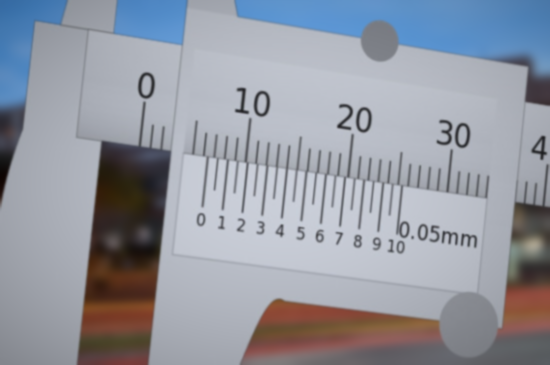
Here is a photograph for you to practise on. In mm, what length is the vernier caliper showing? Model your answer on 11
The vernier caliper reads 6.4
